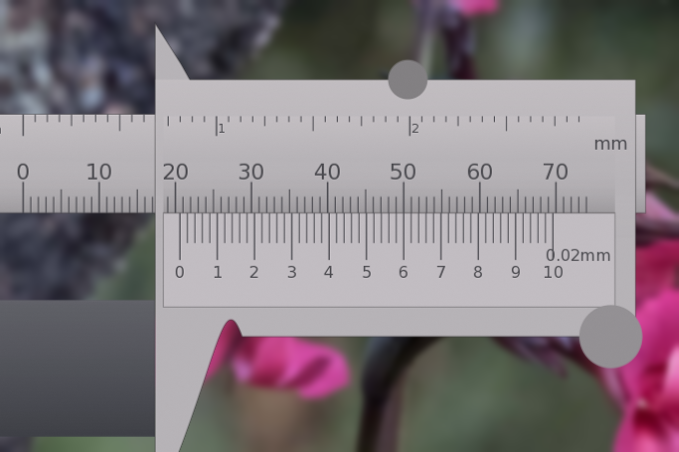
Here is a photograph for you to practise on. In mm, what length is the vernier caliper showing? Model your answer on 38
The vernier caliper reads 20.6
